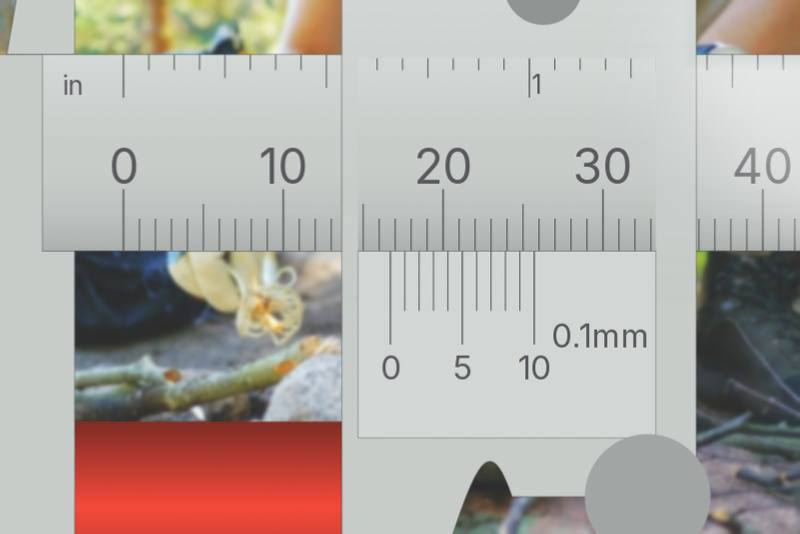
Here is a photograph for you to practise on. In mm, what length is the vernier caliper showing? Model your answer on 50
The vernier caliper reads 16.7
